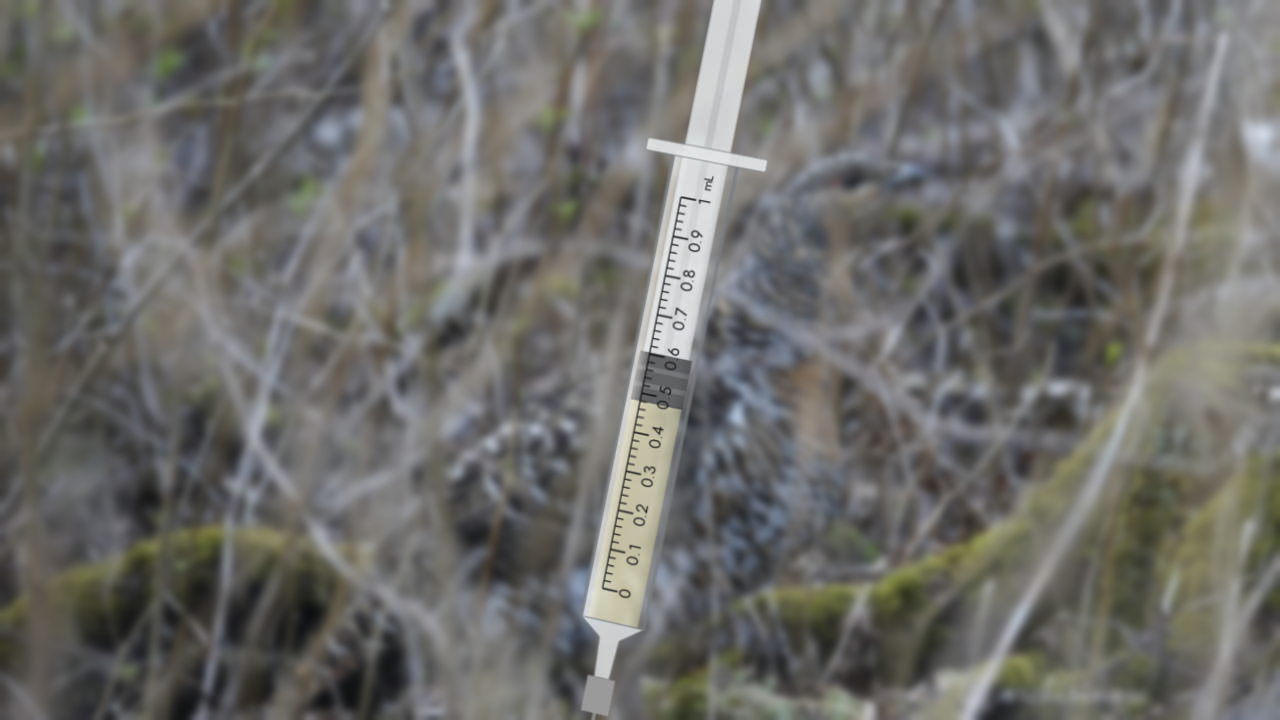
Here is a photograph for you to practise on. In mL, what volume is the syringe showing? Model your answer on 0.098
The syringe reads 0.48
